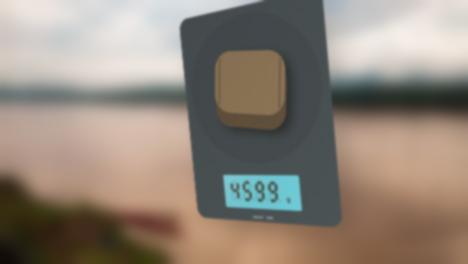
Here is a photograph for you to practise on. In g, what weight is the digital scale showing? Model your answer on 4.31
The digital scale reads 4599
